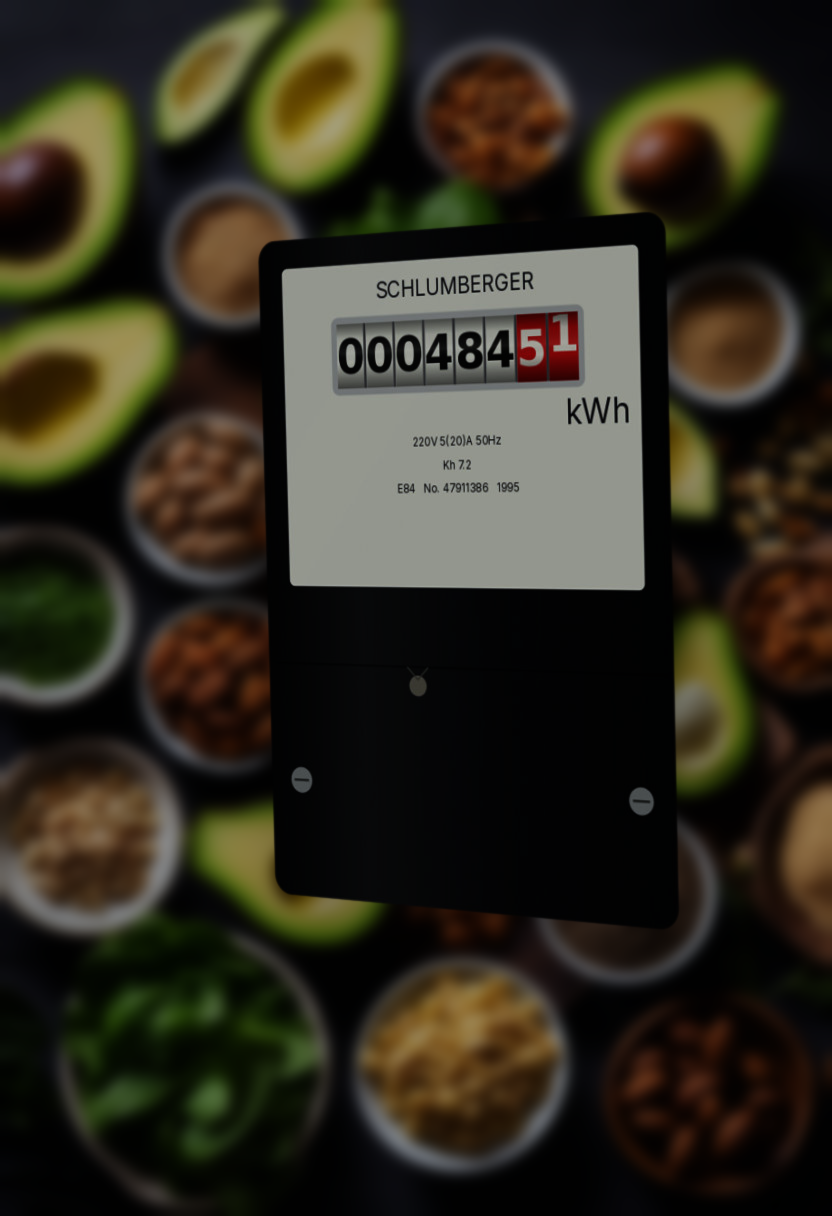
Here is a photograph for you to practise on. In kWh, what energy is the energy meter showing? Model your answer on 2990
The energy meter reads 484.51
